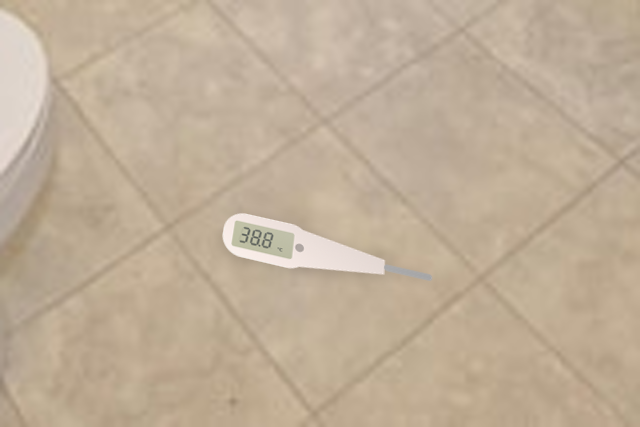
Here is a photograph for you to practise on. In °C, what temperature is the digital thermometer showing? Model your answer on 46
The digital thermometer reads 38.8
